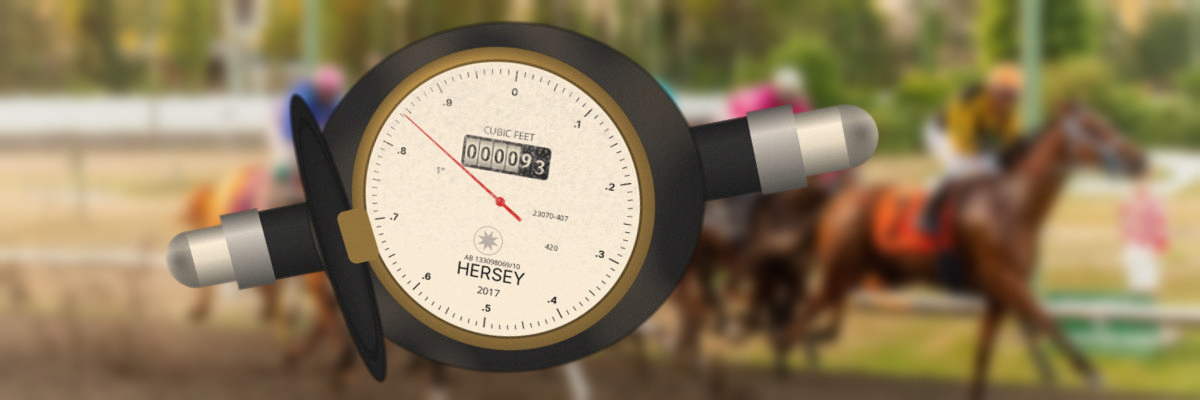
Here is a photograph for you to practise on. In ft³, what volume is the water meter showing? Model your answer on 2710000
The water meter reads 92.84
